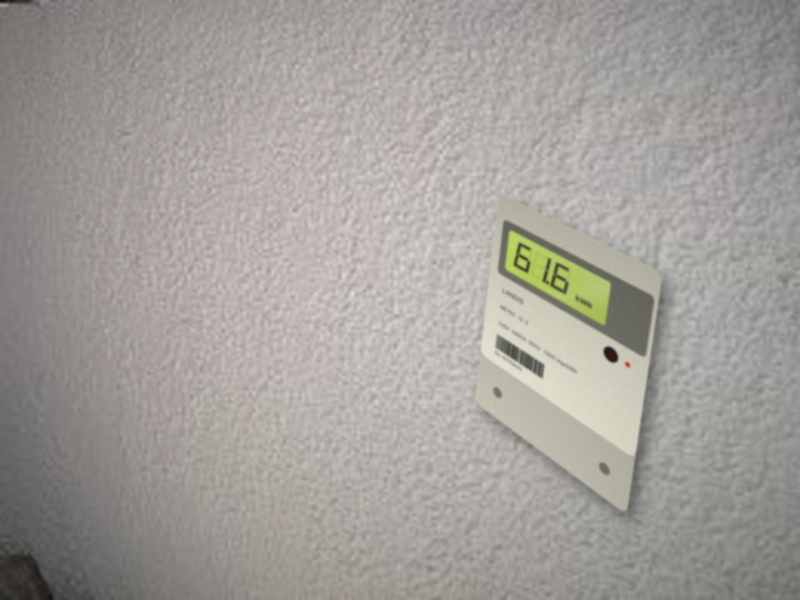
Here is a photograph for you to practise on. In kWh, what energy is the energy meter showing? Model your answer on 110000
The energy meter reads 61.6
